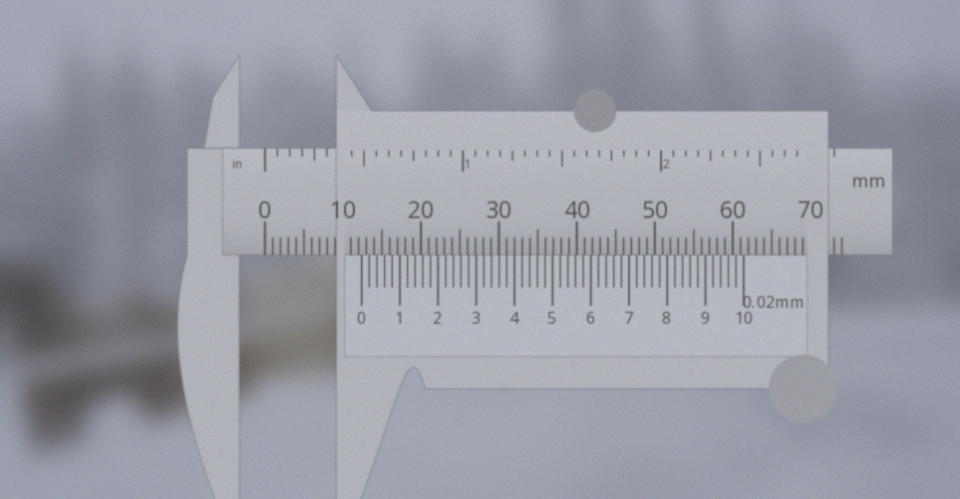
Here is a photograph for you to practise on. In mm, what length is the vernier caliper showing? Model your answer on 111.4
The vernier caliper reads 12.4
